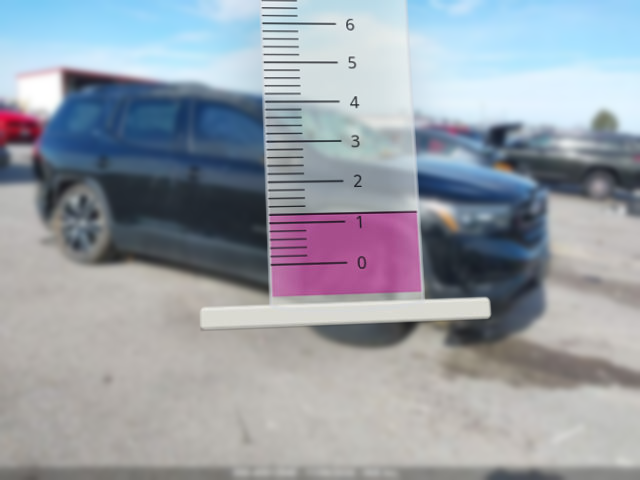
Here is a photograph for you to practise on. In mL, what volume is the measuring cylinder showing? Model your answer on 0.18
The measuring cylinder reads 1.2
